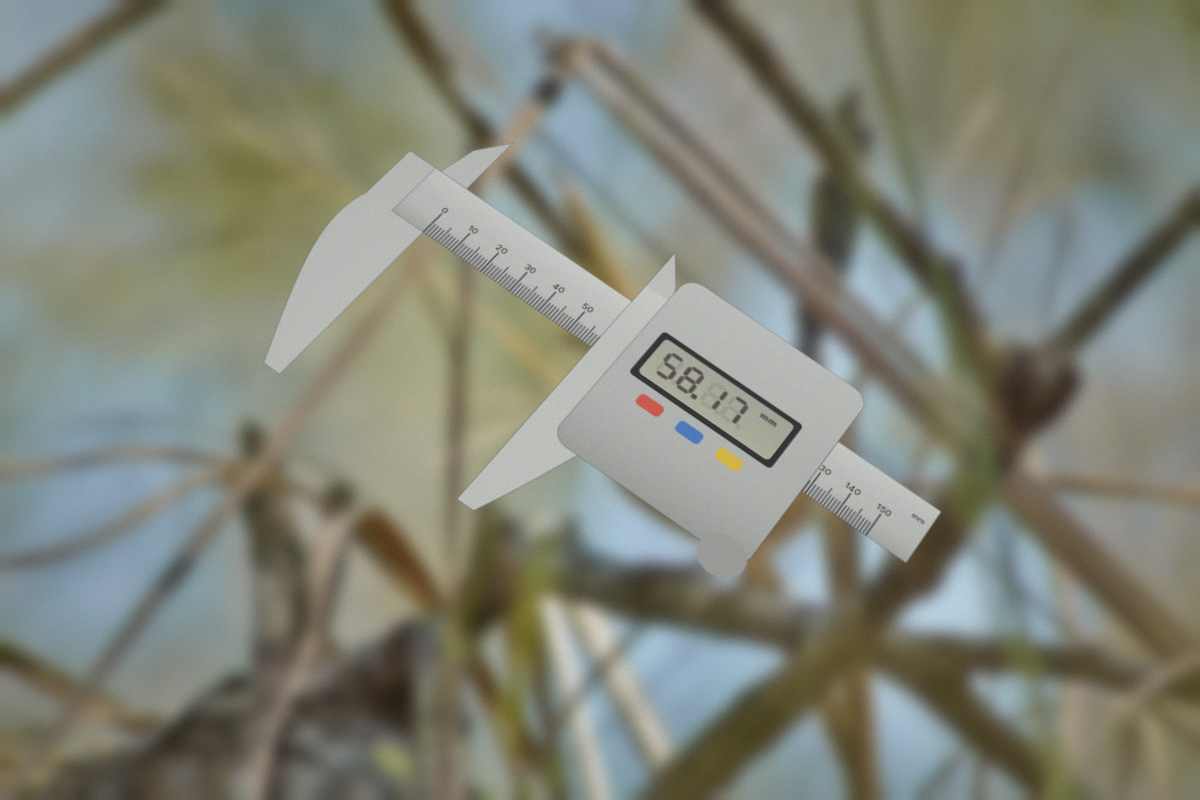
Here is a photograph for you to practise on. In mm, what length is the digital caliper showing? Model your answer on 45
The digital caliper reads 58.17
